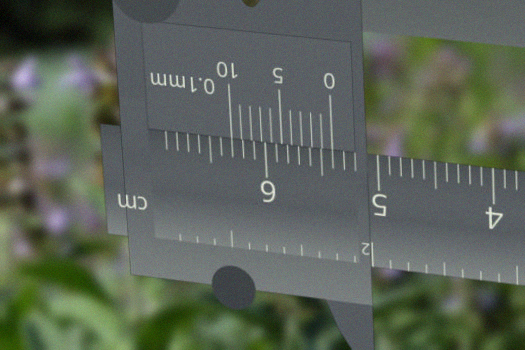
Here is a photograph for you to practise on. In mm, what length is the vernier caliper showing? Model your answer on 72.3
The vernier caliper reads 54.0
